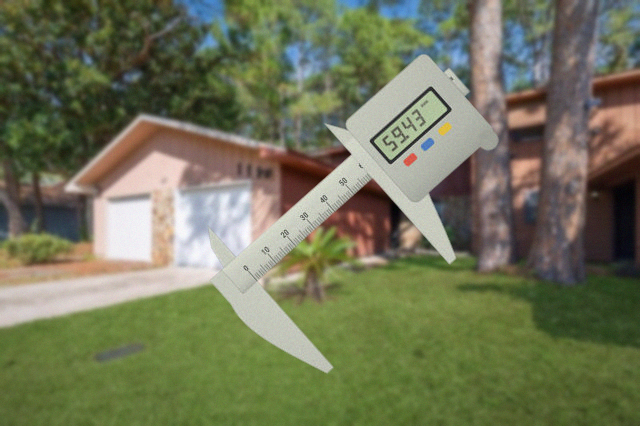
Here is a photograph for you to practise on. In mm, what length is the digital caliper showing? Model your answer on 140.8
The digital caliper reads 59.43
